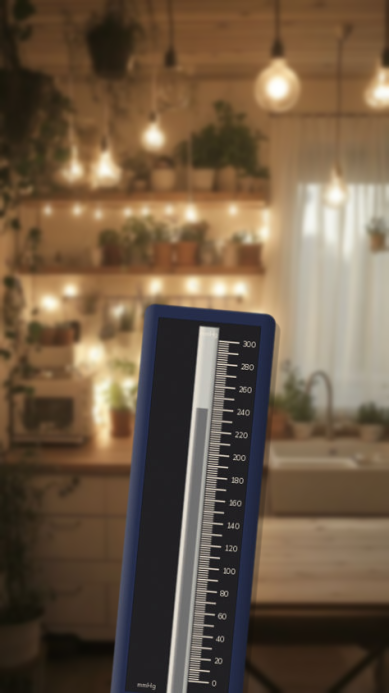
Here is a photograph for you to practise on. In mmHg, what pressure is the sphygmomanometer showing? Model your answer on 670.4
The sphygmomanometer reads 240
